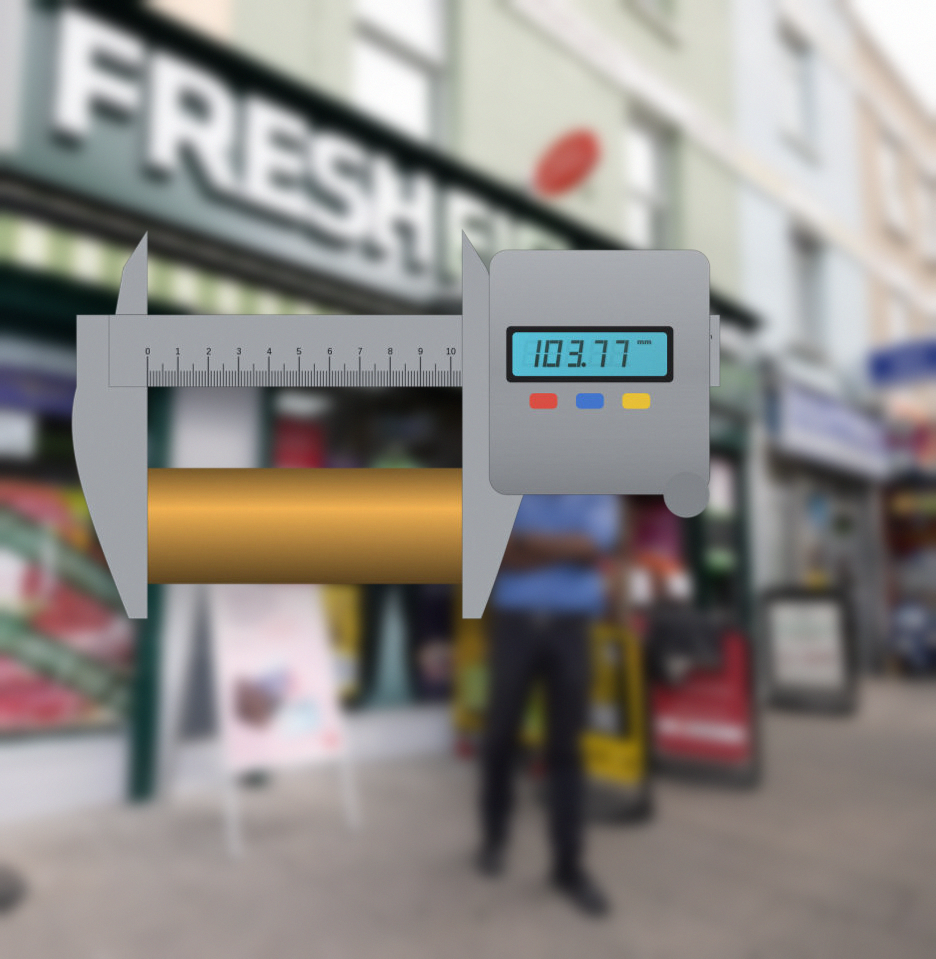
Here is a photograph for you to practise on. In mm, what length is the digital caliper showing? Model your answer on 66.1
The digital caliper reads 103.77
